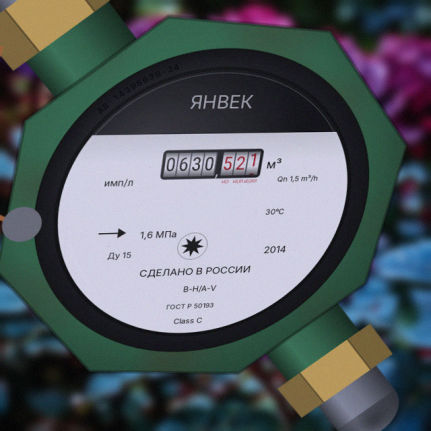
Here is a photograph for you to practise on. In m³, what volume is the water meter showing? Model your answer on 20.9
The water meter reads 630.521
